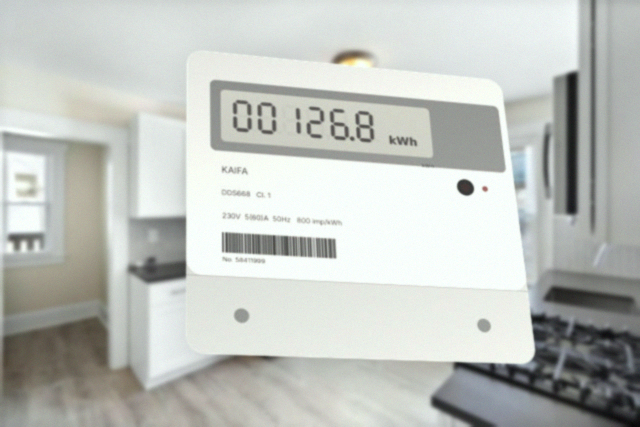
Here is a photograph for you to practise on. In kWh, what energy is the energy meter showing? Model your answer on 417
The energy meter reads 126.8
